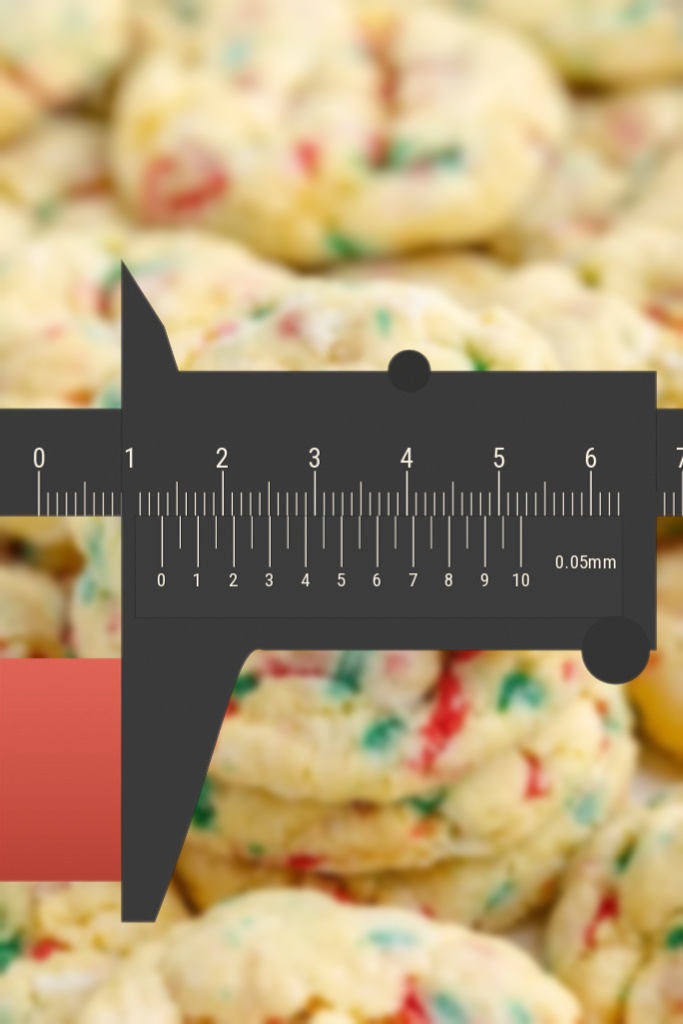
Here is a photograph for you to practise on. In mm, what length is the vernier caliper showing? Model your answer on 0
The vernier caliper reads 13.4
